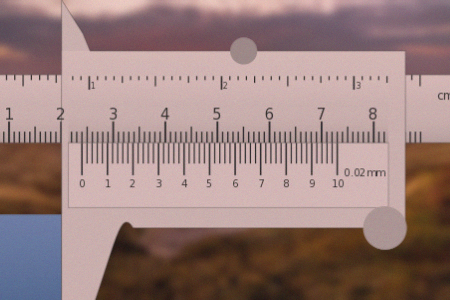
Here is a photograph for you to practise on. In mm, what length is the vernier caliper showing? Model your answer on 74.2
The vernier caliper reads 24.0
